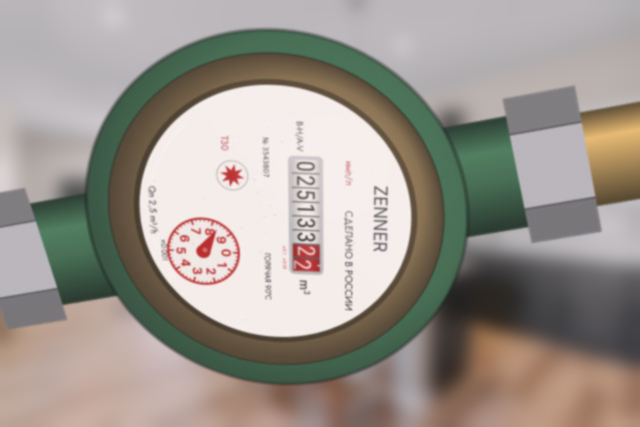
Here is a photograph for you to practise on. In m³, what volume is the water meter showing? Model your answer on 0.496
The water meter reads 25133.218
